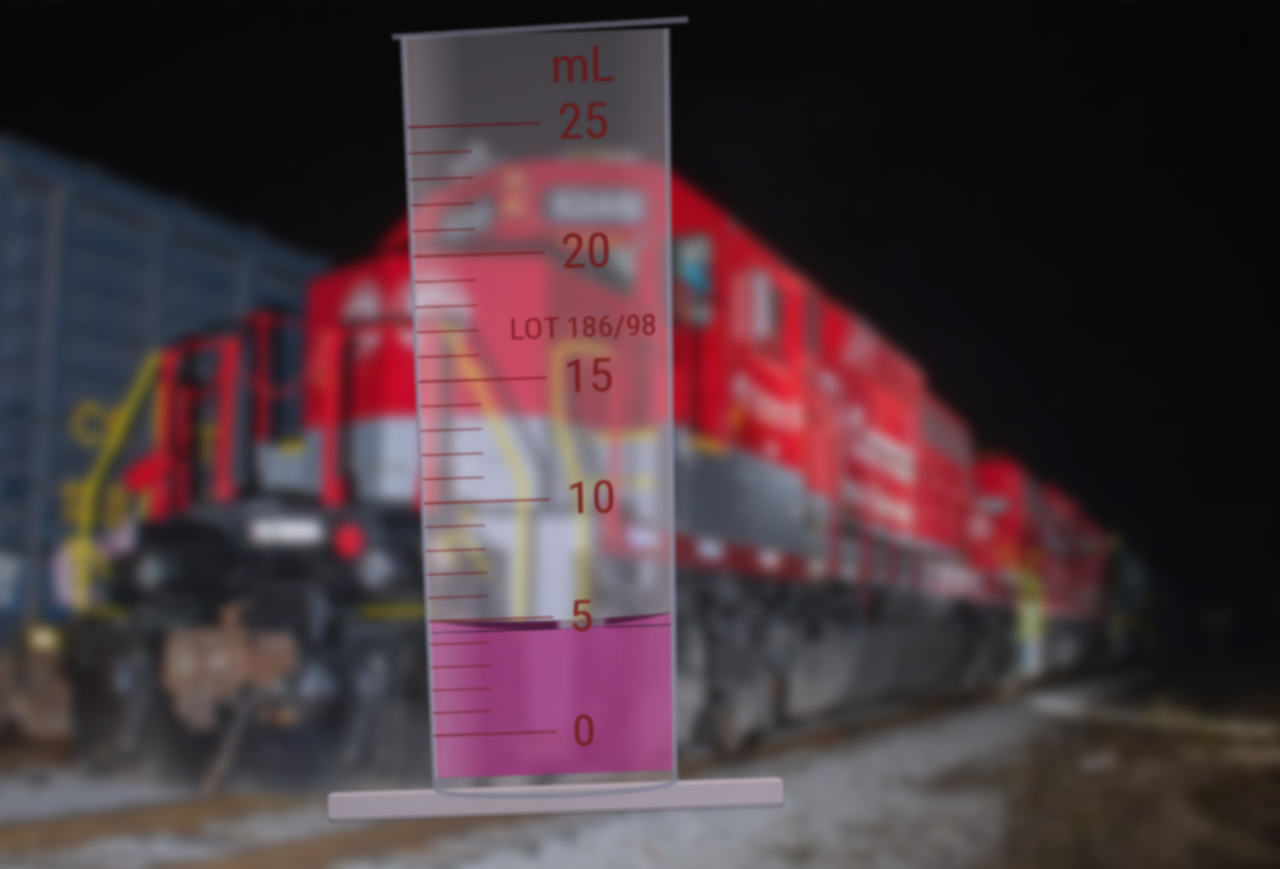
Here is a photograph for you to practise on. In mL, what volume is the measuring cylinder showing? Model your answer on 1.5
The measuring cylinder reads 4.5
